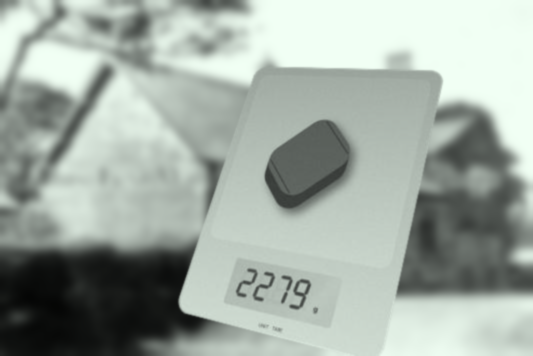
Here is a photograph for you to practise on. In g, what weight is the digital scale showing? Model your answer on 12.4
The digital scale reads 2279
